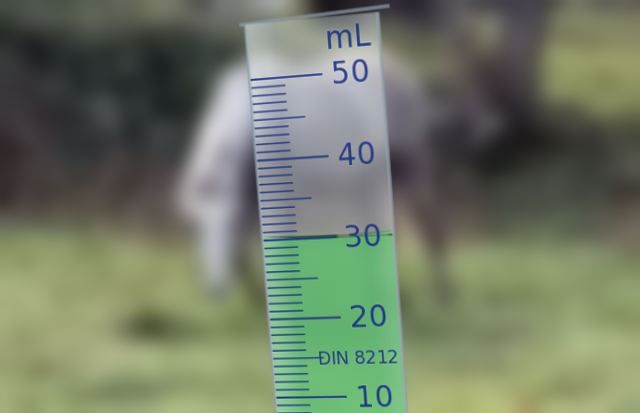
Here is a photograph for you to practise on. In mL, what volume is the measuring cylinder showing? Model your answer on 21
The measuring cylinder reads 30
